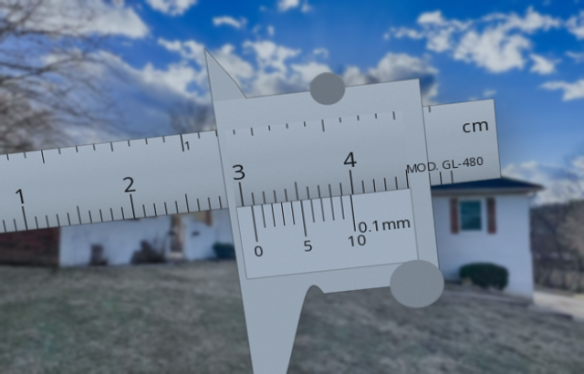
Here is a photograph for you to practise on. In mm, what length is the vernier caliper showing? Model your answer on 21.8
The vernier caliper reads 30.8
